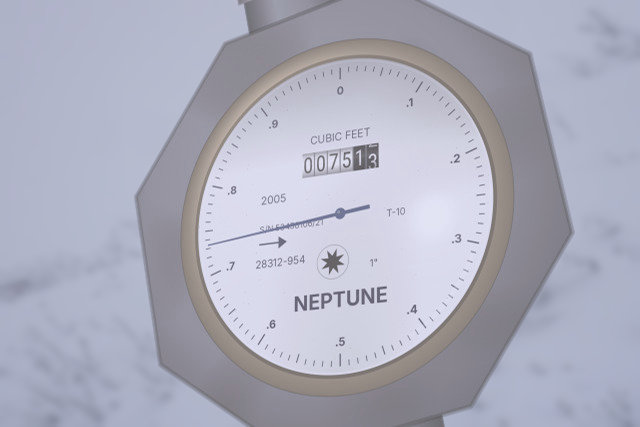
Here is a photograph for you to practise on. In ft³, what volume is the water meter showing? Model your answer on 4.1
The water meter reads 7512.73
